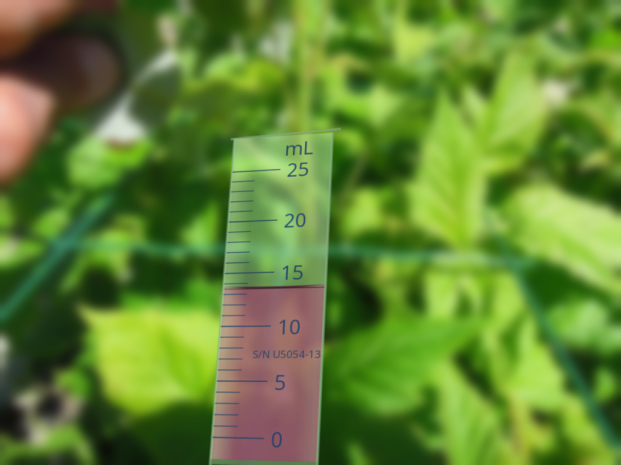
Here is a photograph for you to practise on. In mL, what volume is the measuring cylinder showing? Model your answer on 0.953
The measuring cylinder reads 13.5
